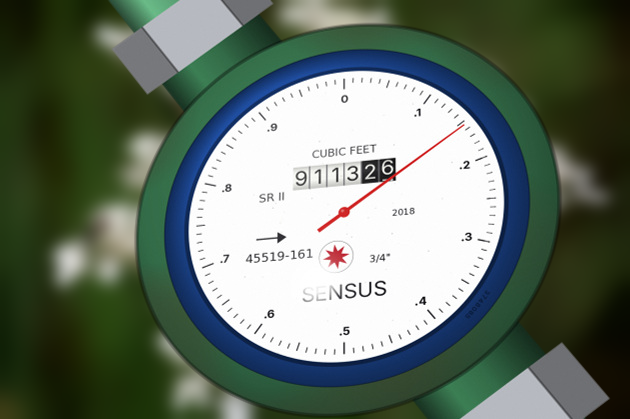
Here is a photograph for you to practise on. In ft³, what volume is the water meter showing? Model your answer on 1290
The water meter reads 911326.15
